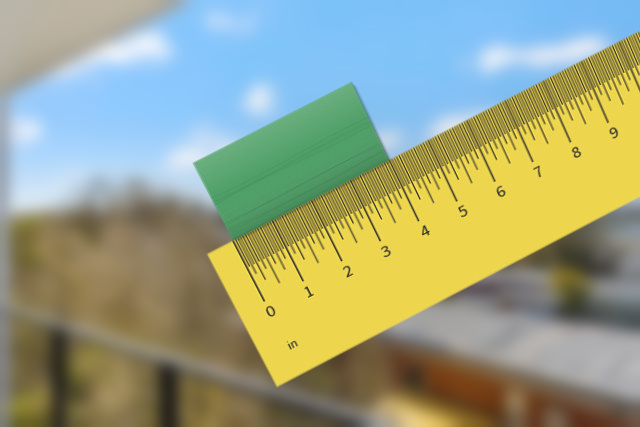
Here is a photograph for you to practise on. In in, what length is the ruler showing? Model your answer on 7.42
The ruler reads 4
